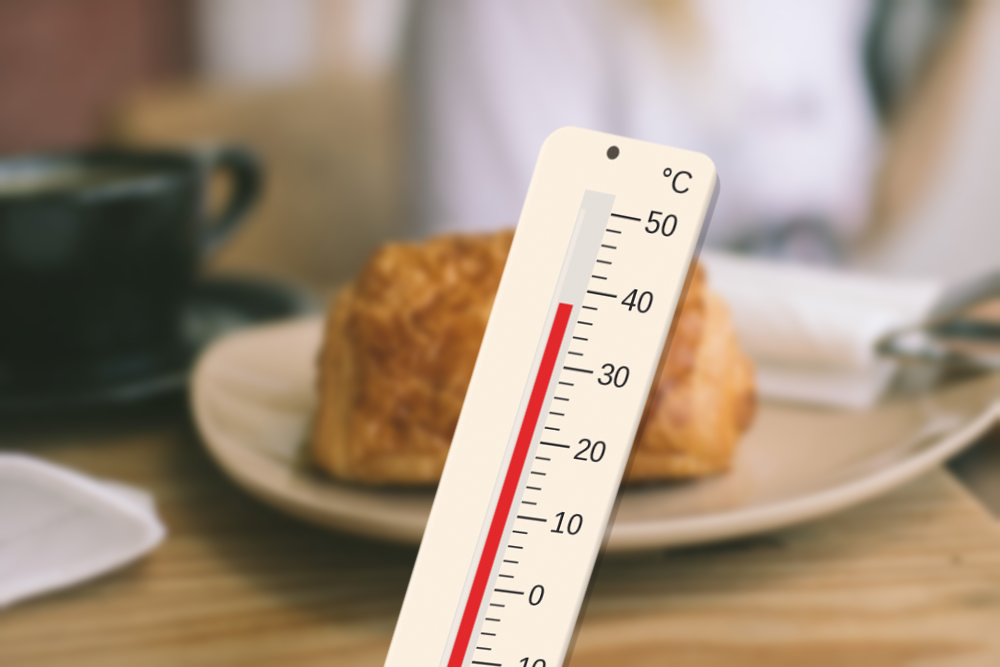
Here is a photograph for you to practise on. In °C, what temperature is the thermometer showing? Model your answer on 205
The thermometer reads 38
